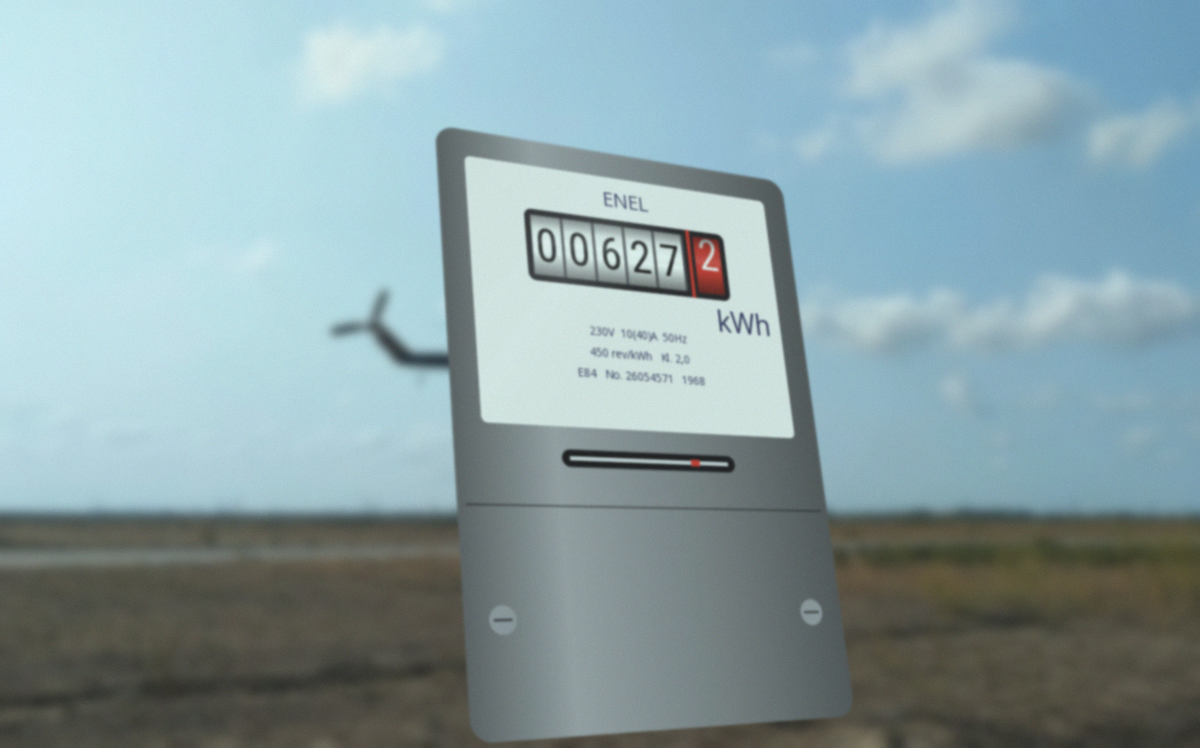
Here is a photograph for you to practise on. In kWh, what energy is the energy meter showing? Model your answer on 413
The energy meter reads 627.2
